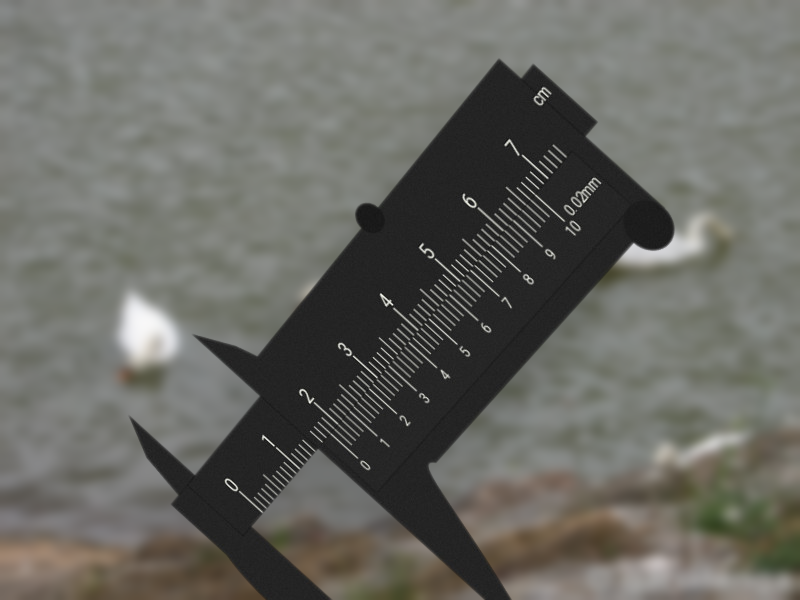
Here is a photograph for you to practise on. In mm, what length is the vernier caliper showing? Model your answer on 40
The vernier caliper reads 18.0
